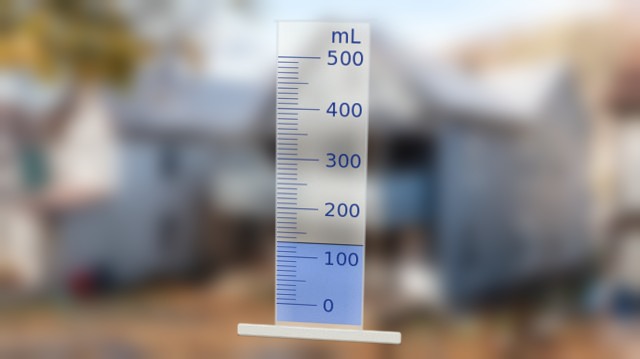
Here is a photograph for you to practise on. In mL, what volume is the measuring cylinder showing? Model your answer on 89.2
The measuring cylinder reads 130
